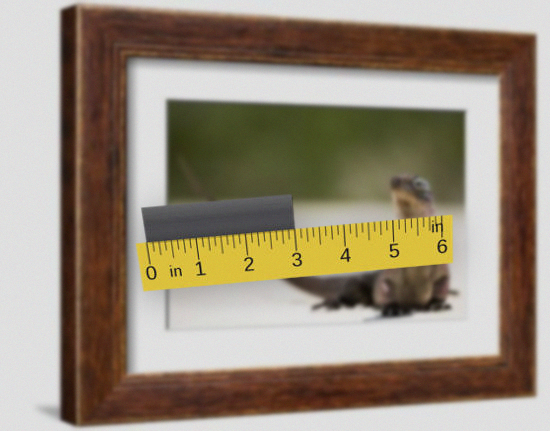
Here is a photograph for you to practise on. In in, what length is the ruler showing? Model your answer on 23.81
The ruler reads 3
